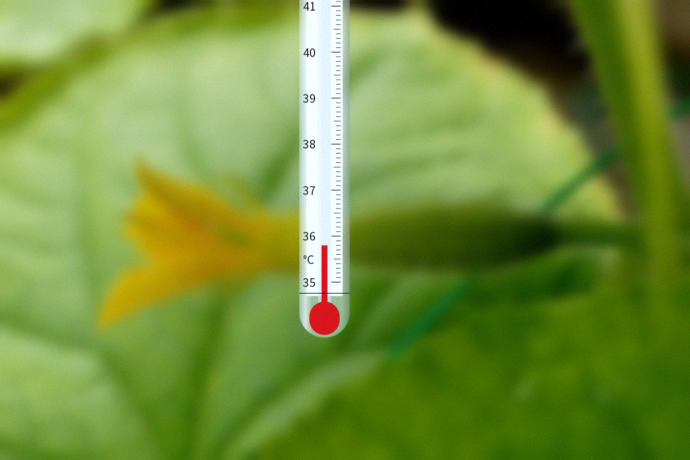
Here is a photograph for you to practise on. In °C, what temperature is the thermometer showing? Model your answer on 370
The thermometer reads 35.8
